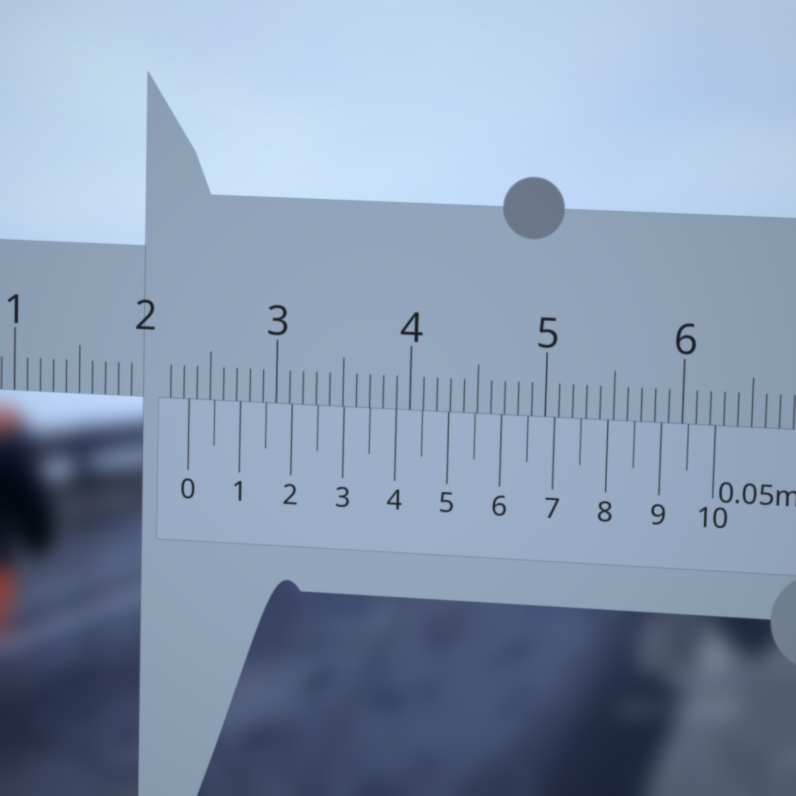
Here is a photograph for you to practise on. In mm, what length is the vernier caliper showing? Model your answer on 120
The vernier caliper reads 23.4
